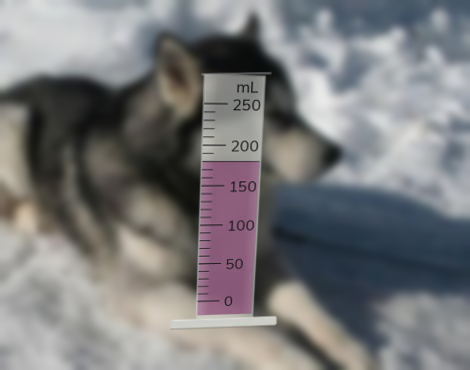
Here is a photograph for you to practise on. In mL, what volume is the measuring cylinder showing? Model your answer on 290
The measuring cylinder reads 180
